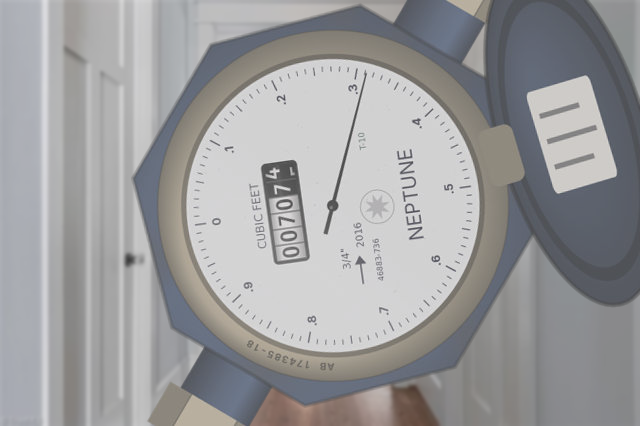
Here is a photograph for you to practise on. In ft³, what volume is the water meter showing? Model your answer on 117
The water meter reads 7074.31
